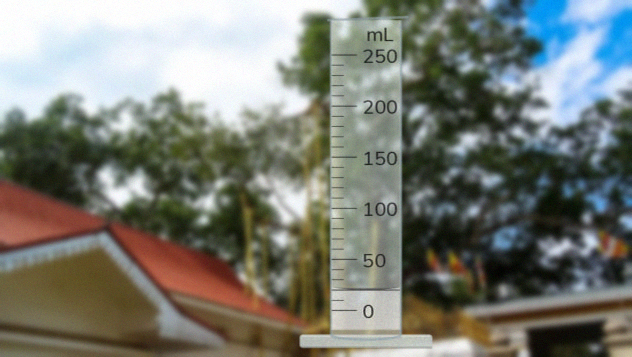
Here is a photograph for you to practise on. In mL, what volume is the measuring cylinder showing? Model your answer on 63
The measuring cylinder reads 20
